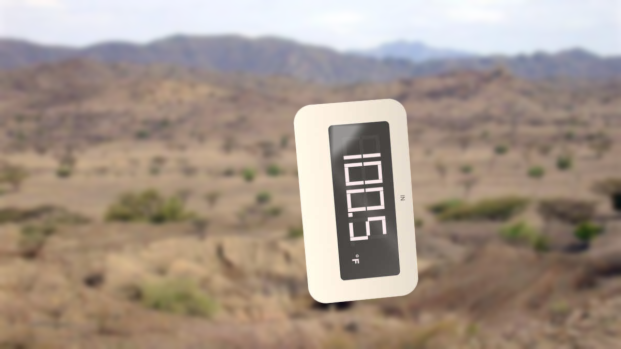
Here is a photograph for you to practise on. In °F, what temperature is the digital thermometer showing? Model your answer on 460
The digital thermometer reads 100.5
